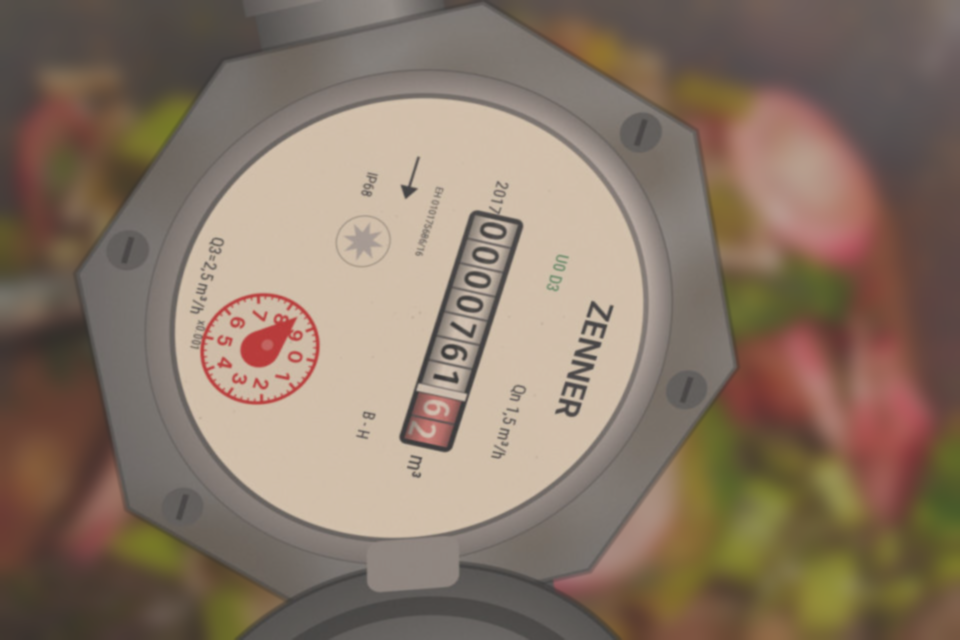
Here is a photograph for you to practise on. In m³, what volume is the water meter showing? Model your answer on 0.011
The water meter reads 761.618
